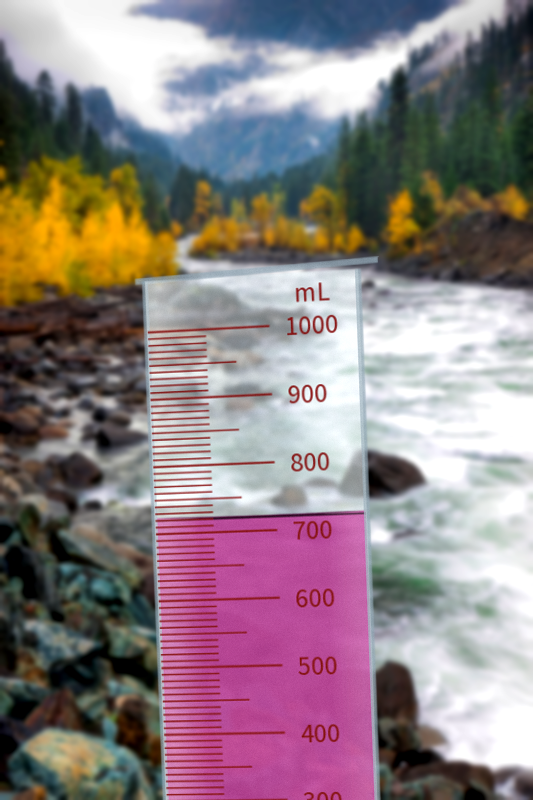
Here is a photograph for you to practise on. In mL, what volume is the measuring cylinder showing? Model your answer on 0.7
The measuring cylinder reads 720
